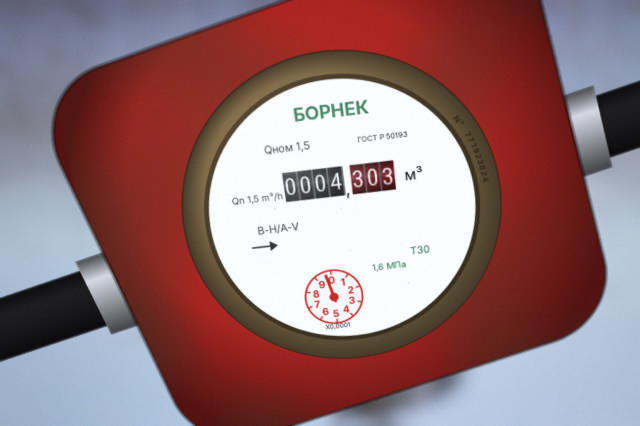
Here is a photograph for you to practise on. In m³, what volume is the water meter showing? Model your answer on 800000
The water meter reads 4.3029
